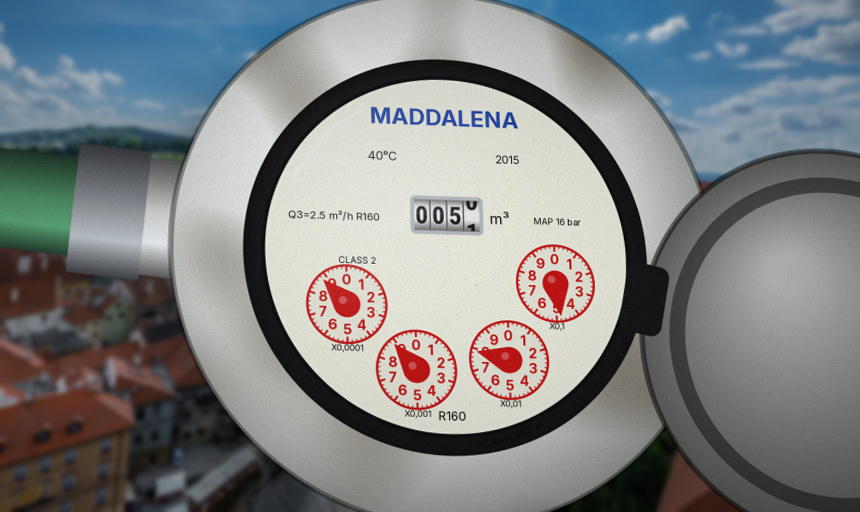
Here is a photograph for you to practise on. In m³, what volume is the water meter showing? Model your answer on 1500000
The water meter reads 50.4788
